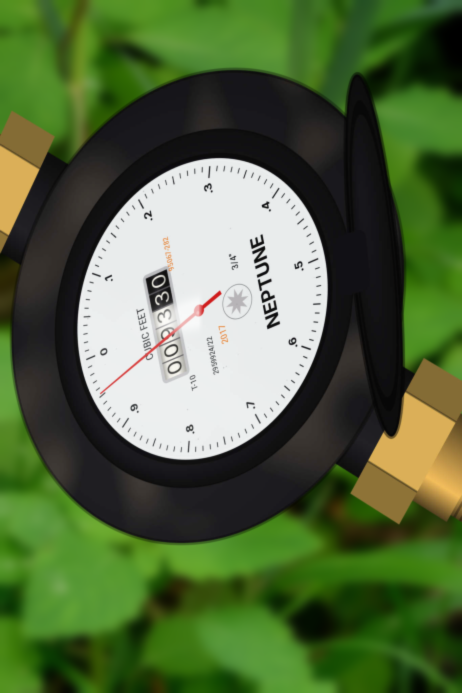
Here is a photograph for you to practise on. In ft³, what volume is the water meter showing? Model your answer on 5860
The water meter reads 9329.95
